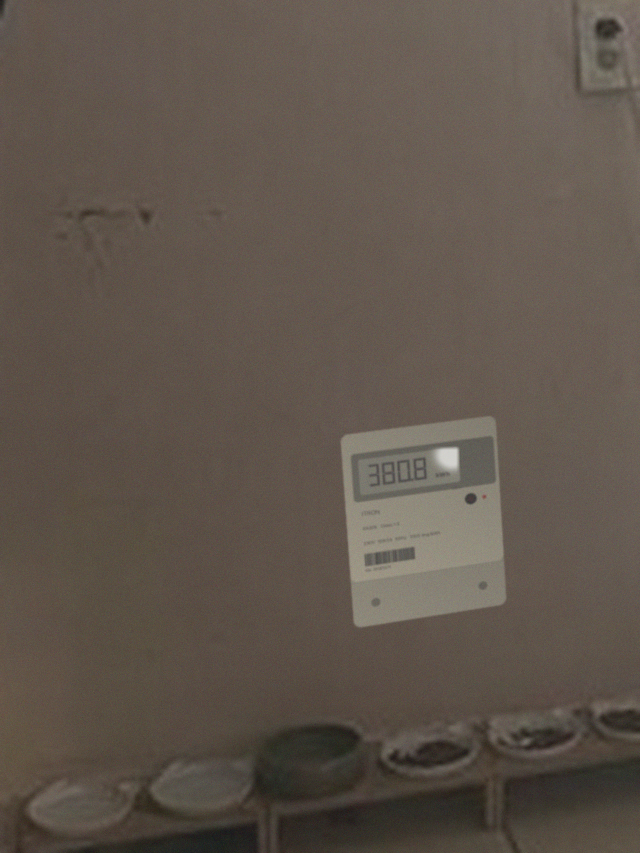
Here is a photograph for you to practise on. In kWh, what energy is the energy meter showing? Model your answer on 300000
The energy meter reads 380.8
